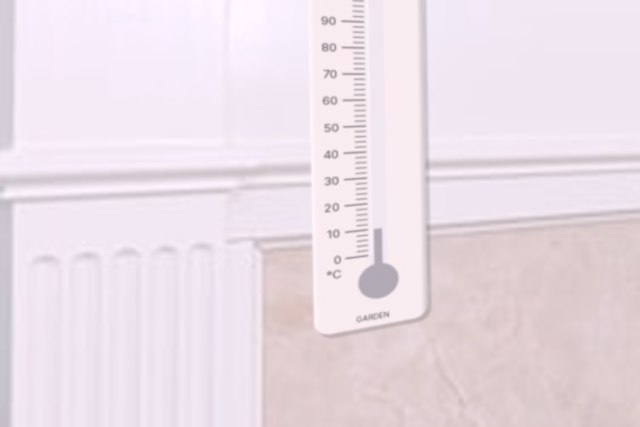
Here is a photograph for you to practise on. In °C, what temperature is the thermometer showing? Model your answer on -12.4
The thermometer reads 10
